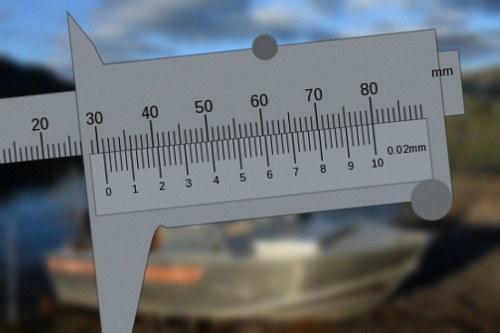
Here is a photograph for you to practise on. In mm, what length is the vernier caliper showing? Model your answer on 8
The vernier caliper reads 31.0
